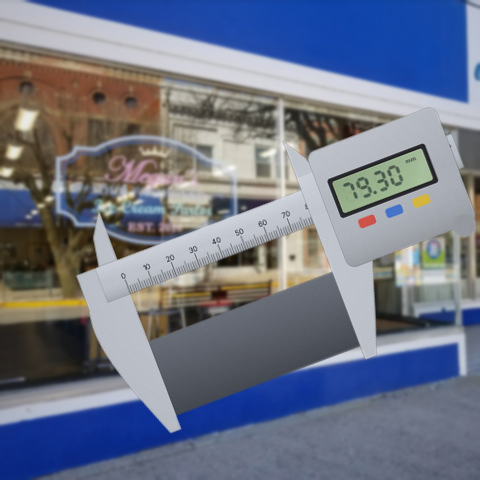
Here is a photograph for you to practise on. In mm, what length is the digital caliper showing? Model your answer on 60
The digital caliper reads 79.30
